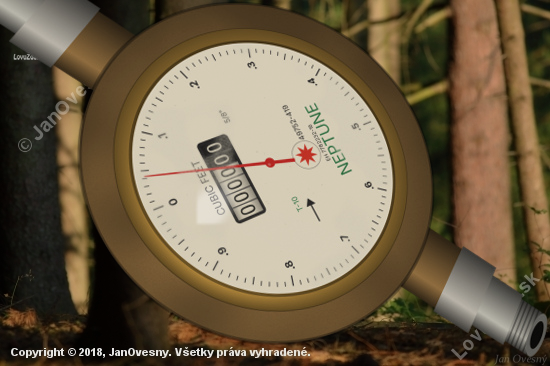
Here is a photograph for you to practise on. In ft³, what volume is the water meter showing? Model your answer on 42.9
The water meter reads 0.04
